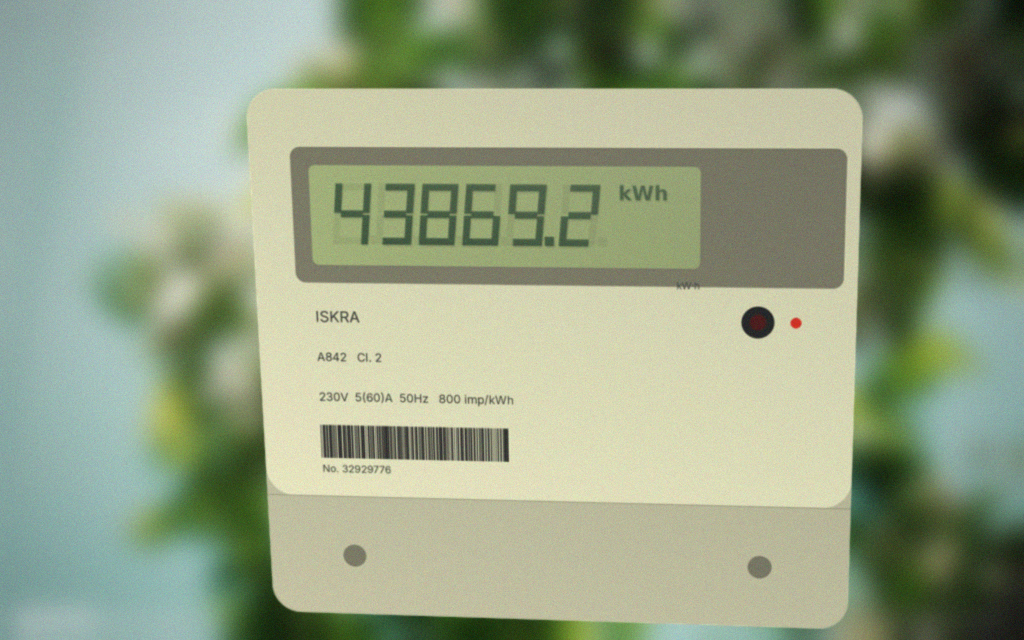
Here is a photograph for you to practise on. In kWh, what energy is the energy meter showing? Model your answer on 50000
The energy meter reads 43869.2
